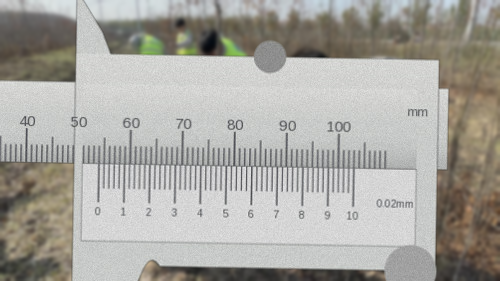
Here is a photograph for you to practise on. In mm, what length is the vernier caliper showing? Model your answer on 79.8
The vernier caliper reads 54.0
